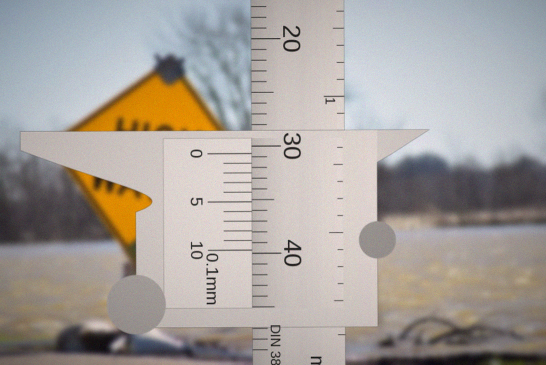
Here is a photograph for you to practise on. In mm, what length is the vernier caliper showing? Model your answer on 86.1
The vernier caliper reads 30.7
